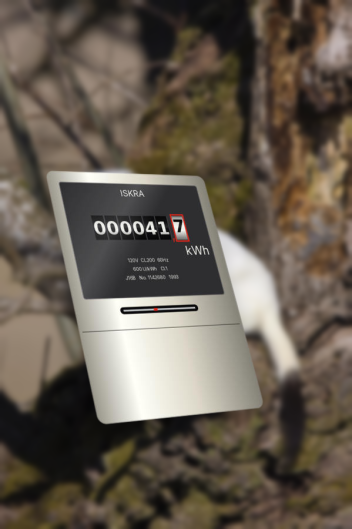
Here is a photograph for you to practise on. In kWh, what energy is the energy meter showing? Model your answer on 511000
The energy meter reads 41.7
